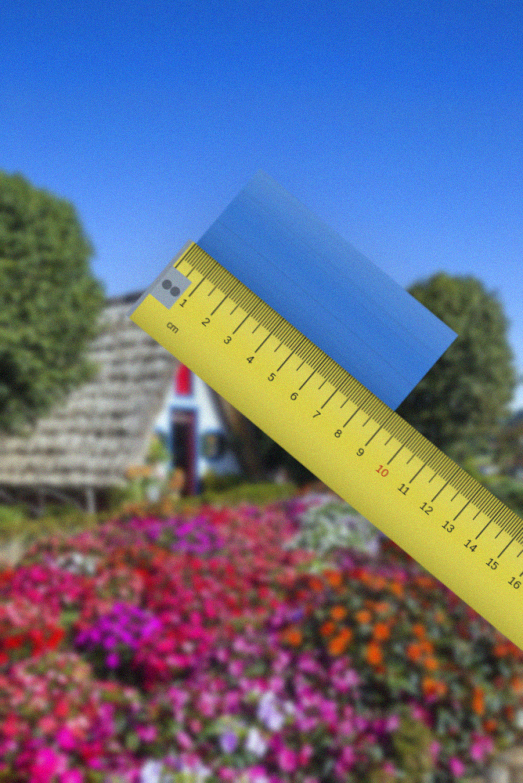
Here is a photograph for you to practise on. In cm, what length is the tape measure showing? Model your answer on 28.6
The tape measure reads 9
